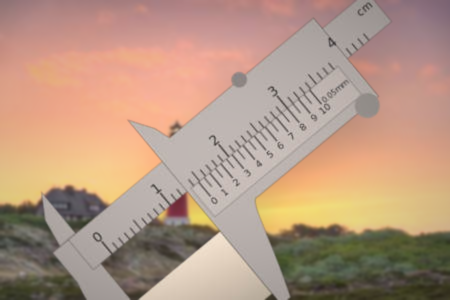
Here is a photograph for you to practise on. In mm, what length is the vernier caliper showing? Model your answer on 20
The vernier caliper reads 14.8
